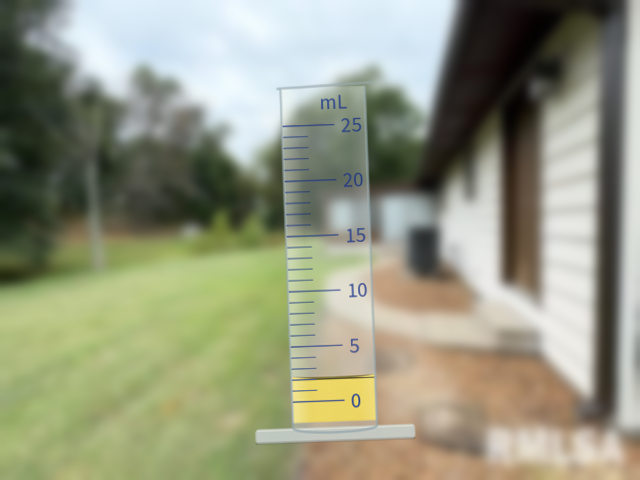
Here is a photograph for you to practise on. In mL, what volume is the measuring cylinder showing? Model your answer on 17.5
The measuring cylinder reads 2
